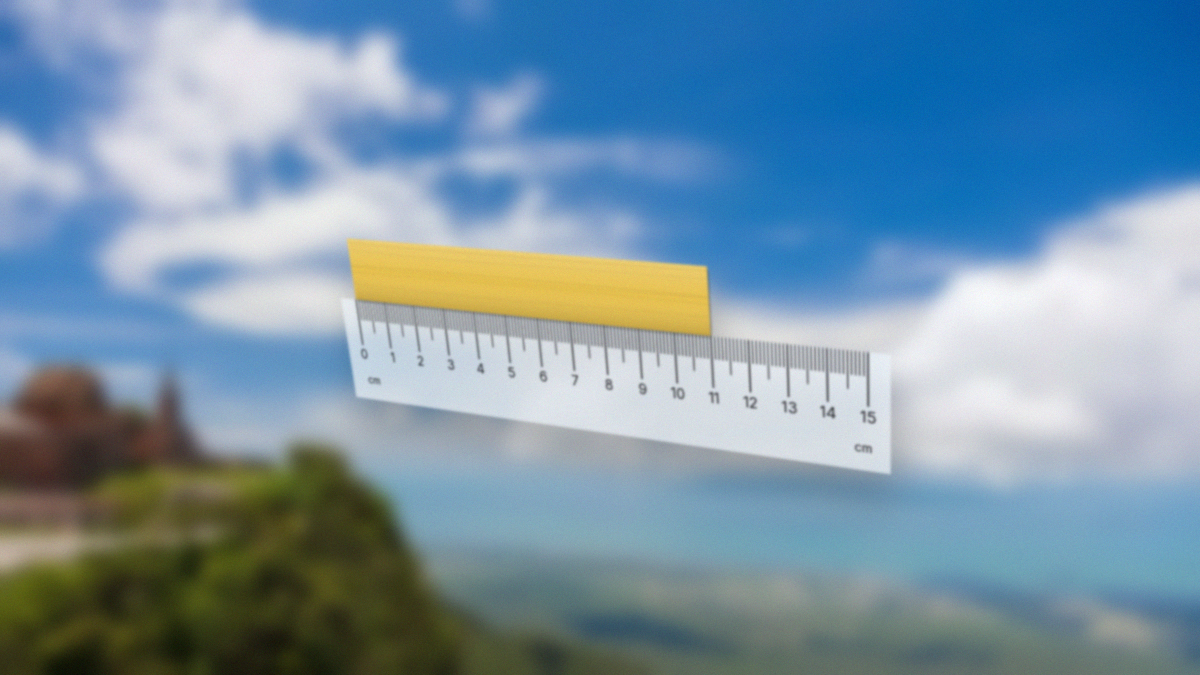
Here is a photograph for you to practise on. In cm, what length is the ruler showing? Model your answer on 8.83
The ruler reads 11
